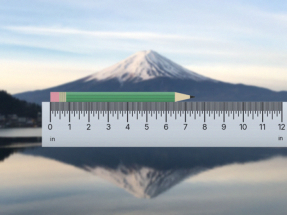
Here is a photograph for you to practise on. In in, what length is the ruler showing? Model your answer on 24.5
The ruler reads 7.5
